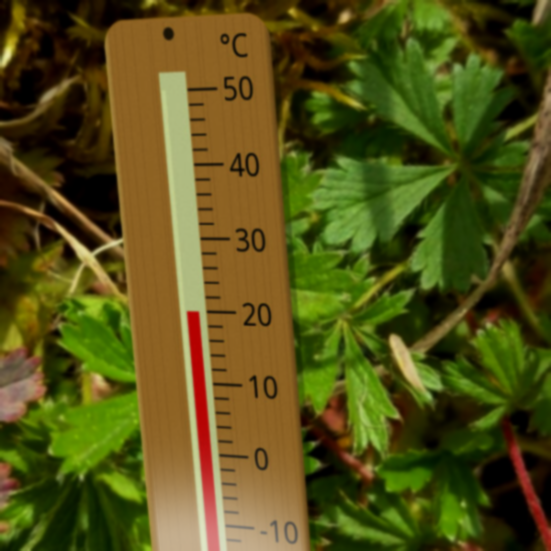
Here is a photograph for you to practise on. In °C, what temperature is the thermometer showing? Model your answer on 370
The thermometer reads 20
